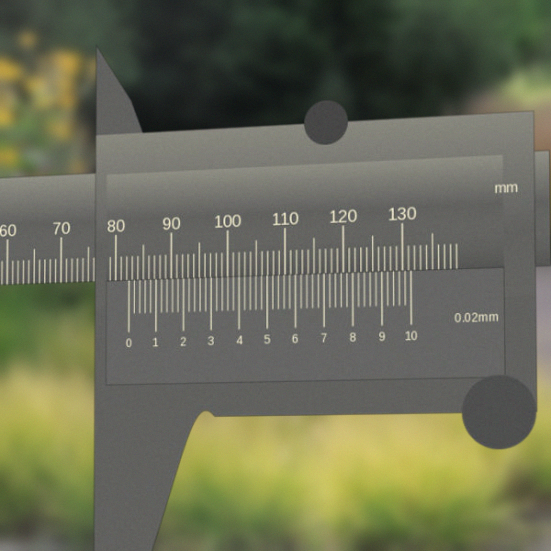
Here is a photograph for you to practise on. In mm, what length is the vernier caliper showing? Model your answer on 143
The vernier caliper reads 82.4
